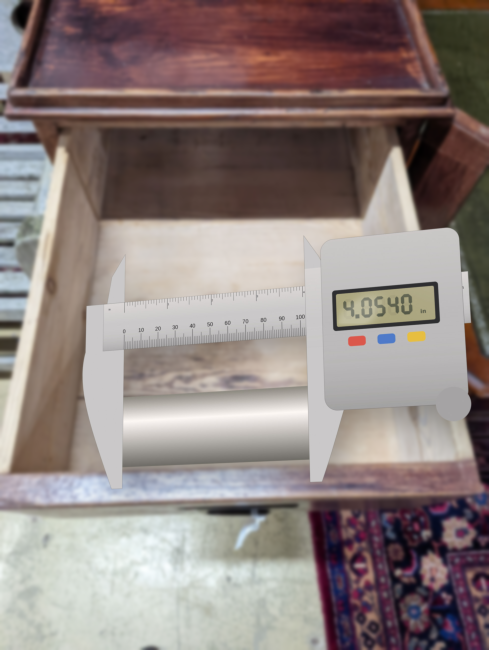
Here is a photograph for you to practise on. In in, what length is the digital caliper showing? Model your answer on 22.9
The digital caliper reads 4.0540
